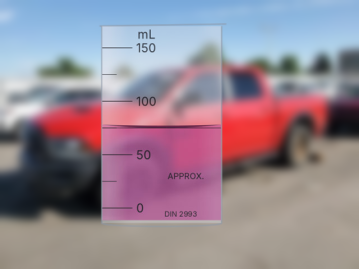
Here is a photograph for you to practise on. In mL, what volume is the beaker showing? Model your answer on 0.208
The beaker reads 75
